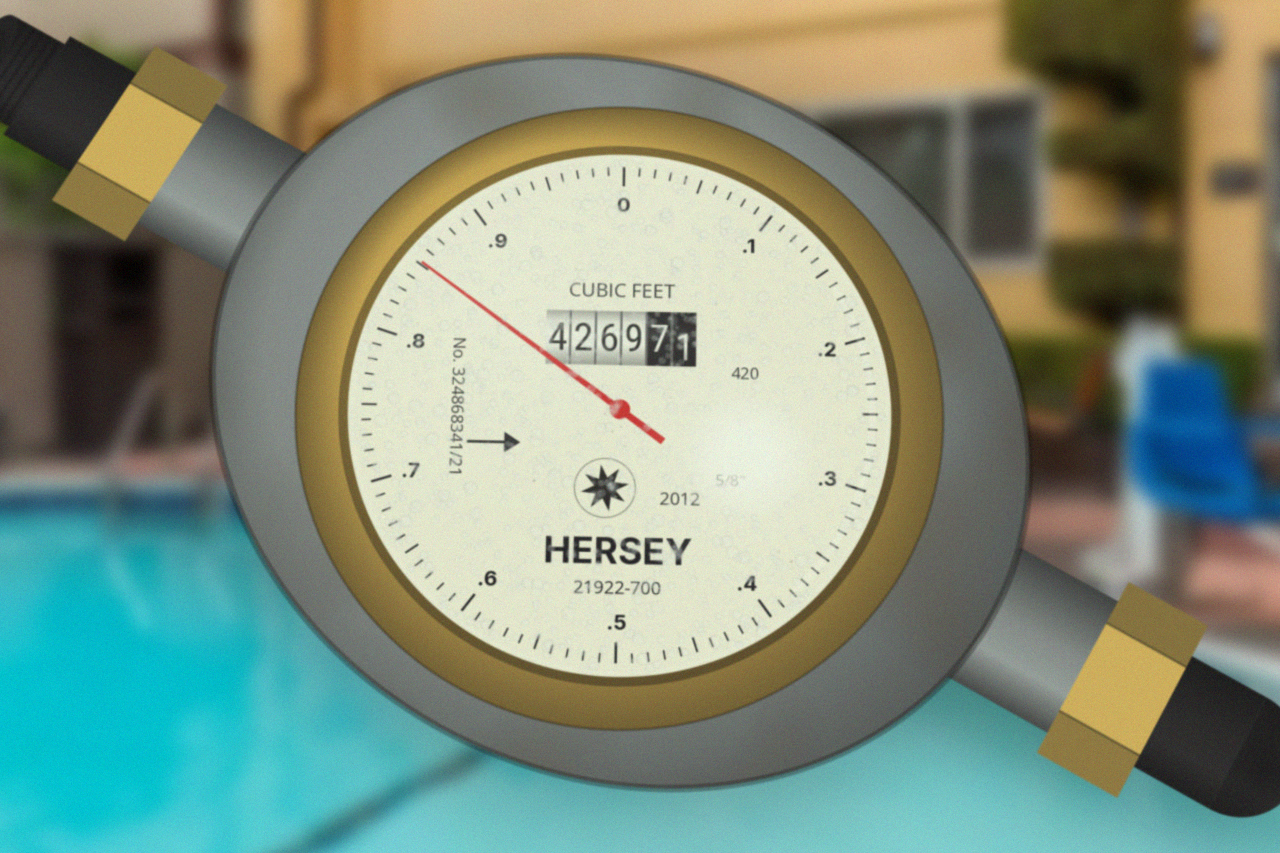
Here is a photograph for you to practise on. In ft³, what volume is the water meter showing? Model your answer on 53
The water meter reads 426970.85
